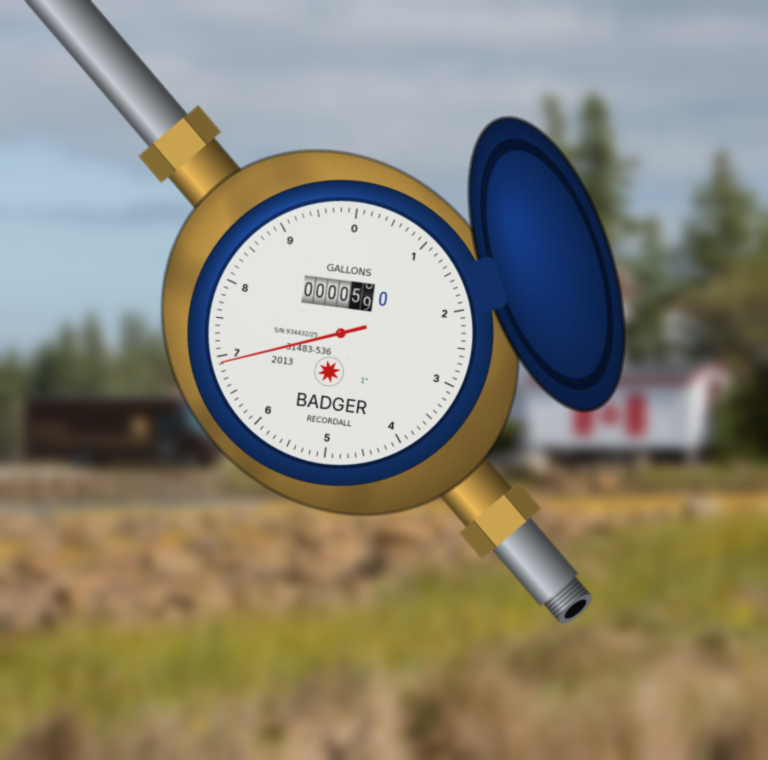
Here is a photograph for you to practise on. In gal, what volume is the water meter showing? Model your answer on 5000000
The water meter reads 586.9
